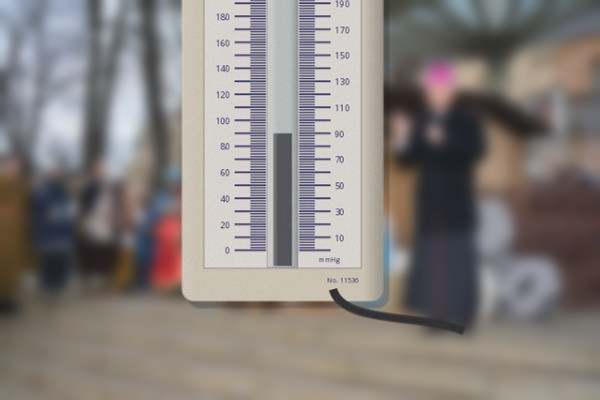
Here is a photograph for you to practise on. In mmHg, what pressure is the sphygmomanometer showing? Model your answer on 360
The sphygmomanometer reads 90
